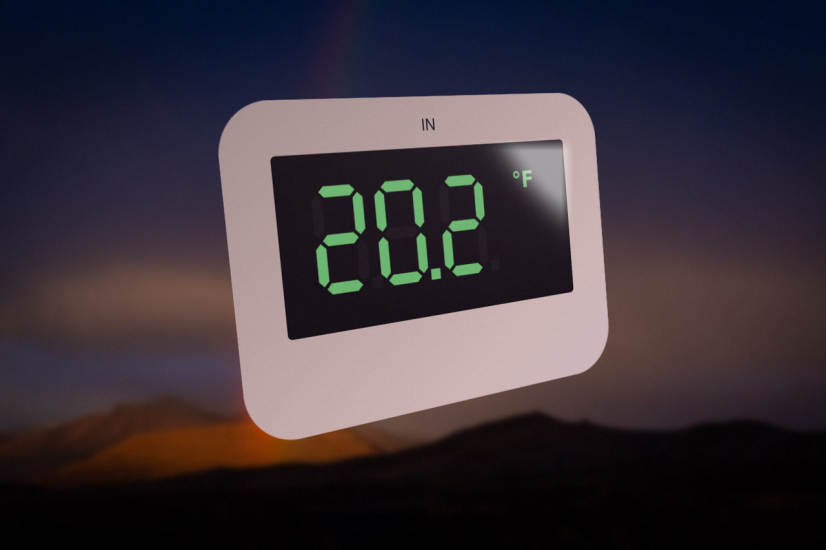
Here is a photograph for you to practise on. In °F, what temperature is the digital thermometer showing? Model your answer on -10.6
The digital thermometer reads 20.2
